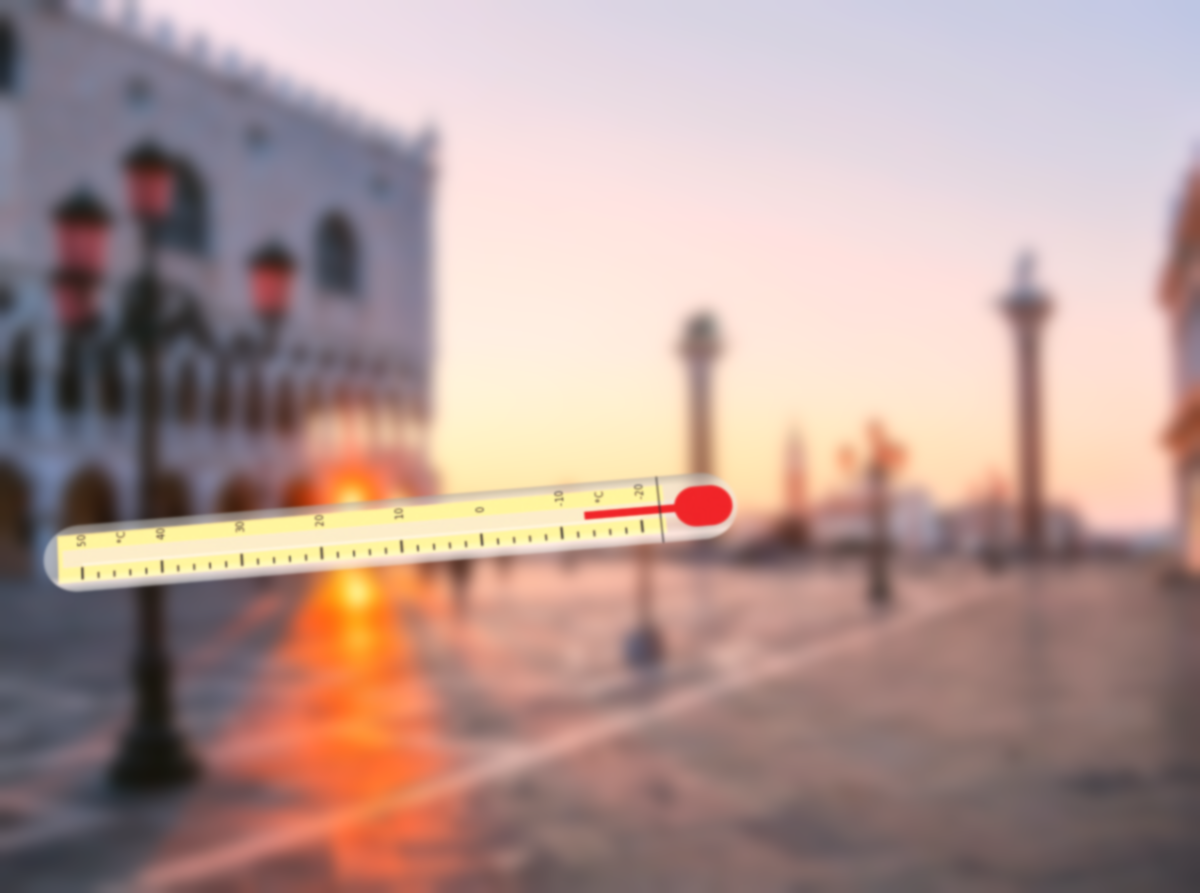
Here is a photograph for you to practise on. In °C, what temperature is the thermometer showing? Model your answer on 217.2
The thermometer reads -13
